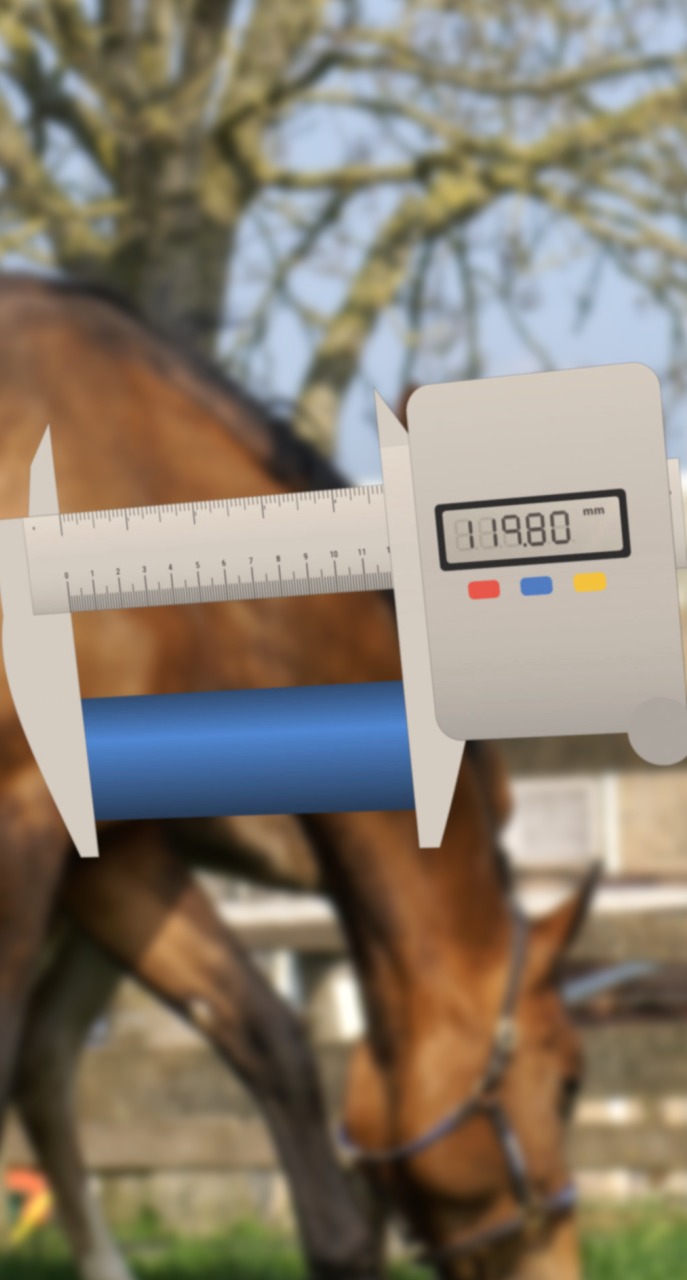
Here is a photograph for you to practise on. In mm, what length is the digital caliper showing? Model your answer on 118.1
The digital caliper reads 119.80
